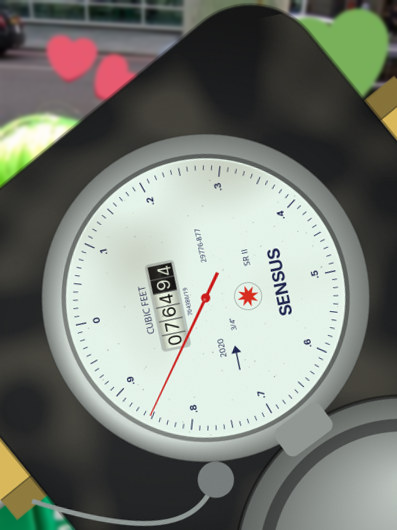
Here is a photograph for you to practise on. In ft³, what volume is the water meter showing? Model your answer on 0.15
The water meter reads 76493.85
